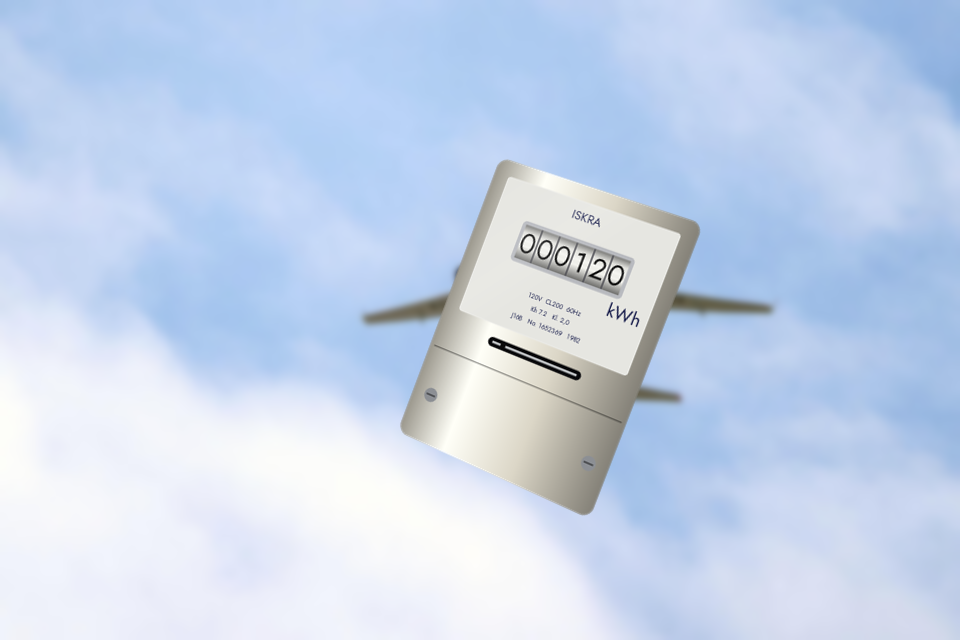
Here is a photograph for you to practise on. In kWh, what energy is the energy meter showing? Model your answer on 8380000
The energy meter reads 120
